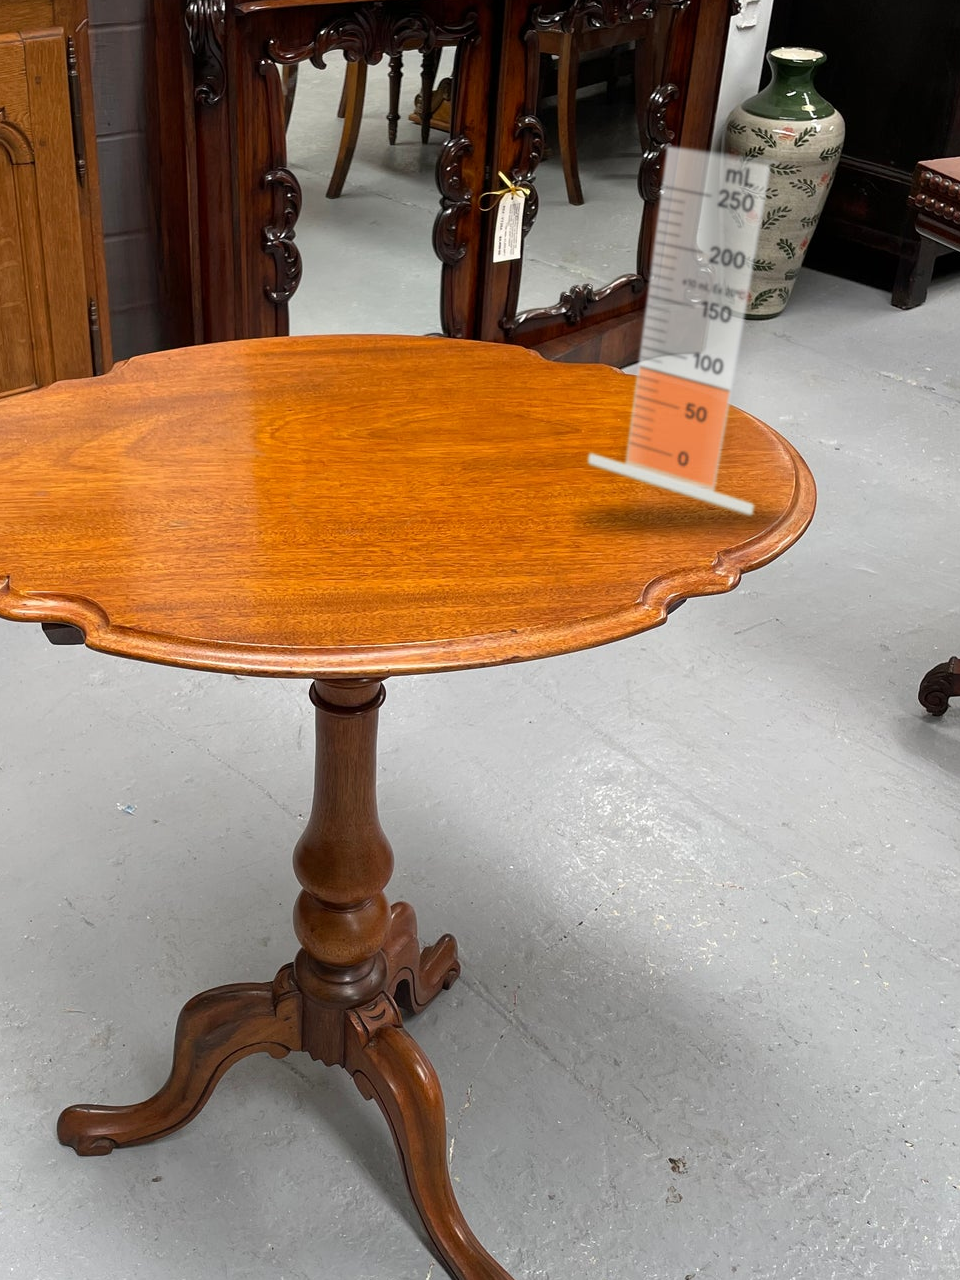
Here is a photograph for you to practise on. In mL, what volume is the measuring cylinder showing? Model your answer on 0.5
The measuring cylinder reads 80
